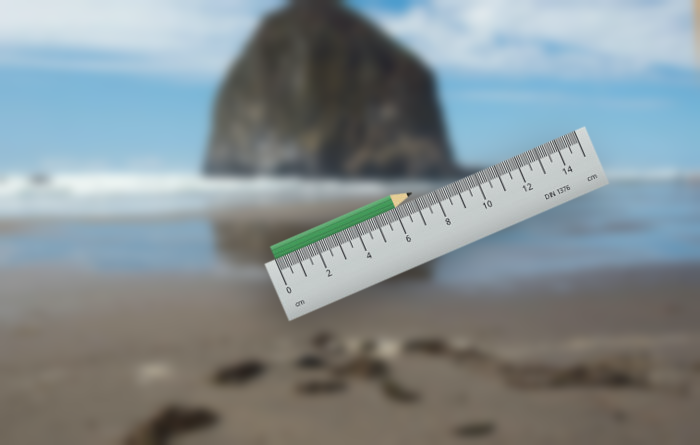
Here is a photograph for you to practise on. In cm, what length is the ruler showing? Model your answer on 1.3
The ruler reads 7
